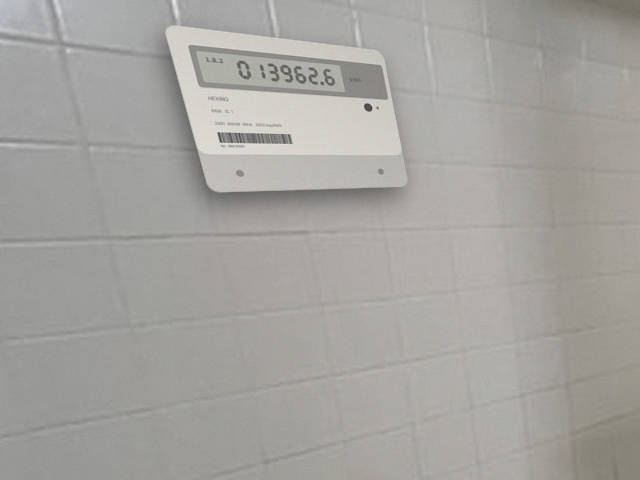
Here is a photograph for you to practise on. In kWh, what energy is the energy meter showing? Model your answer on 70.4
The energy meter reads 13962.6
